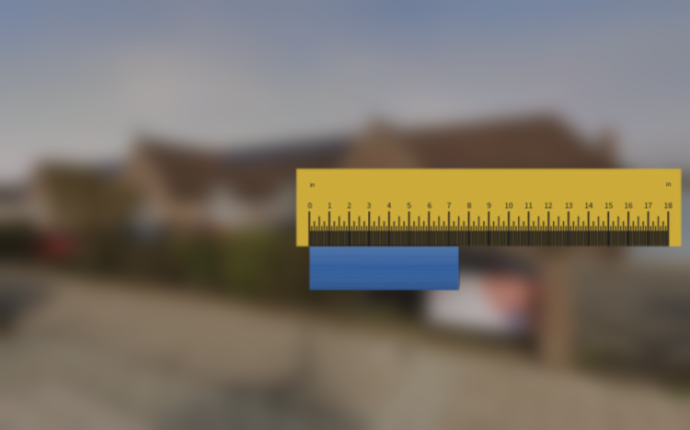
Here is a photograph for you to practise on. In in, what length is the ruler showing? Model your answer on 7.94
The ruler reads 7.5
